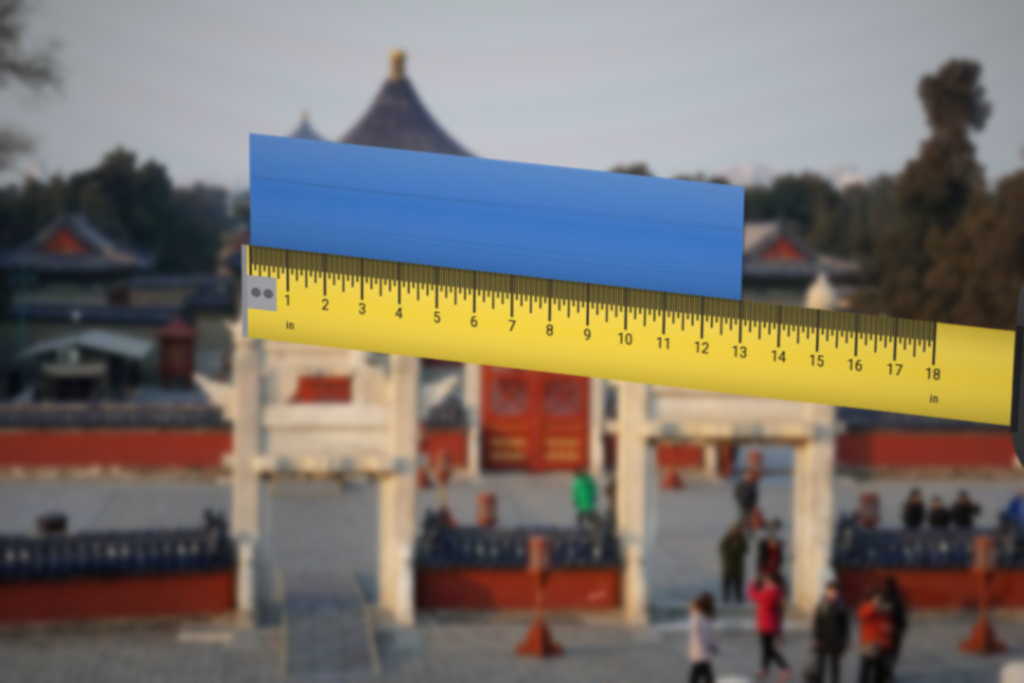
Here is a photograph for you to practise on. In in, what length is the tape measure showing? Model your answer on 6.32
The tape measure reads 13
